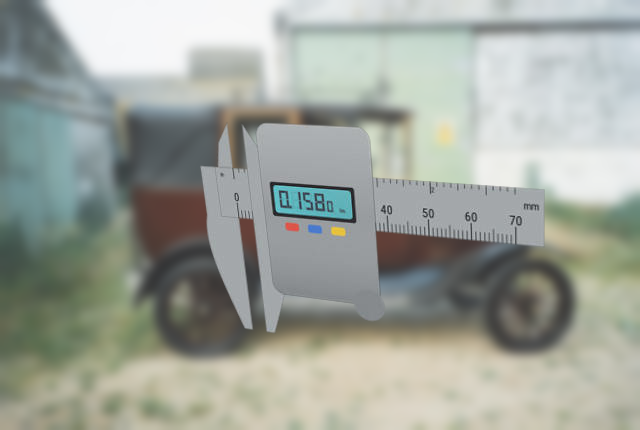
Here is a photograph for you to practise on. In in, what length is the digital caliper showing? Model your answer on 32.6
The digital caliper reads 0.1580
